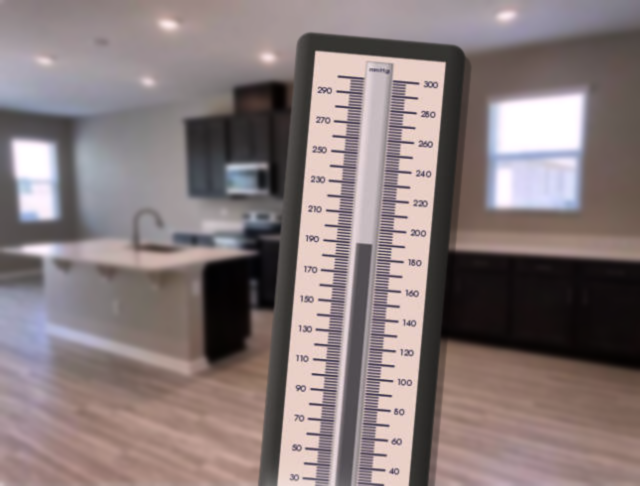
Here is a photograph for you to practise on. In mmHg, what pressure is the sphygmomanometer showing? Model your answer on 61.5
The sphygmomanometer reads 190
